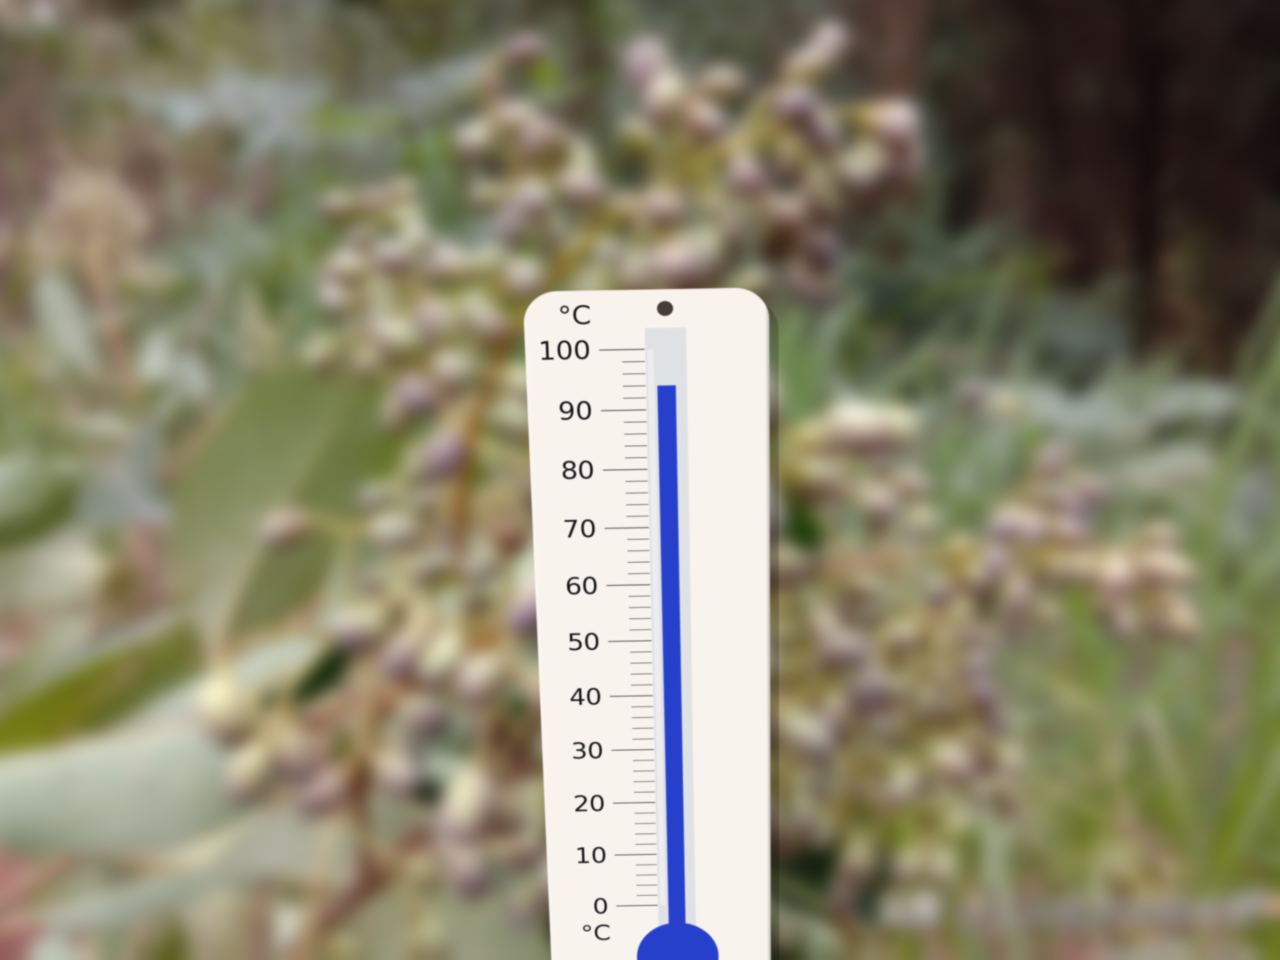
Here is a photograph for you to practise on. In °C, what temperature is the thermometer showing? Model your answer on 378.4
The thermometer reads 94
